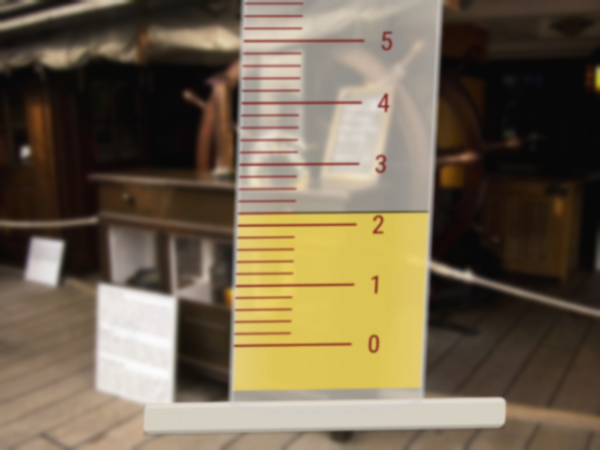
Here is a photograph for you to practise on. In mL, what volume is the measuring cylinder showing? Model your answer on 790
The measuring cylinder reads 2.2
